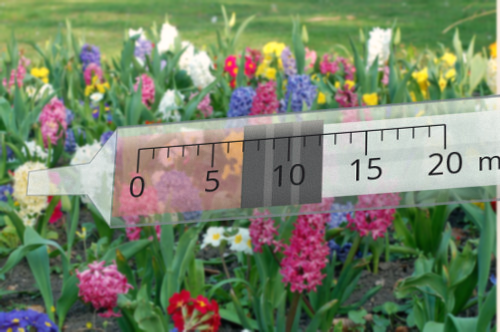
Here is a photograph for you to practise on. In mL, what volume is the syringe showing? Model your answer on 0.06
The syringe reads 7
